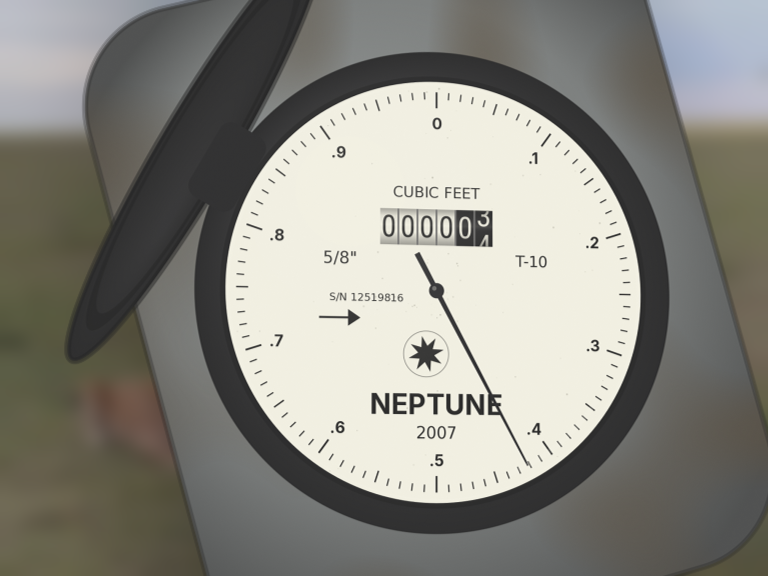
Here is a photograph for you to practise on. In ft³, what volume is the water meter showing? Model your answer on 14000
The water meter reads 3.42
